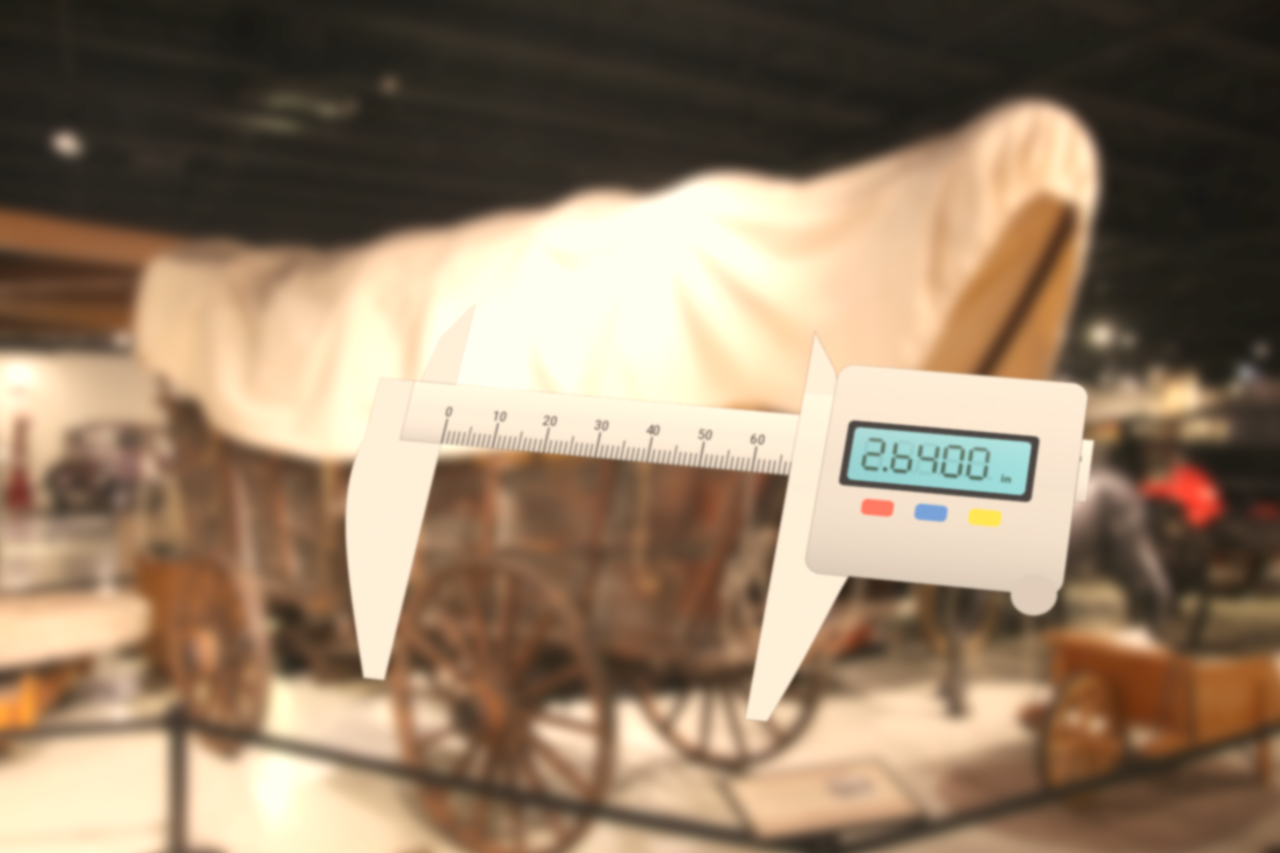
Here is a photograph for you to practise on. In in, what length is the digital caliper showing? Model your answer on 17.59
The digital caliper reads 2.6400
